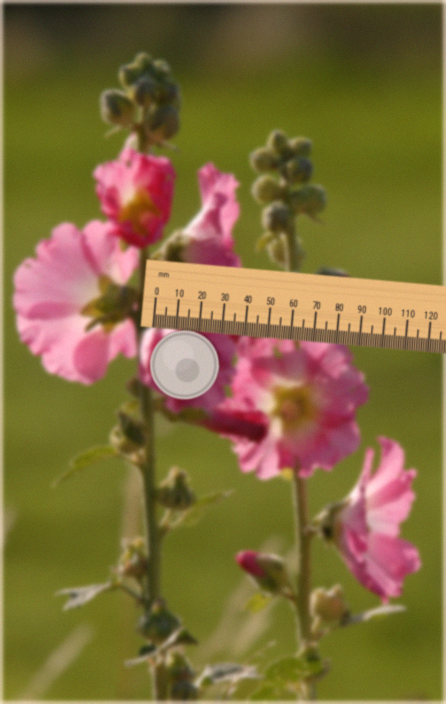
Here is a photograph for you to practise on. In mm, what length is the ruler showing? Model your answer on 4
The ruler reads 30
